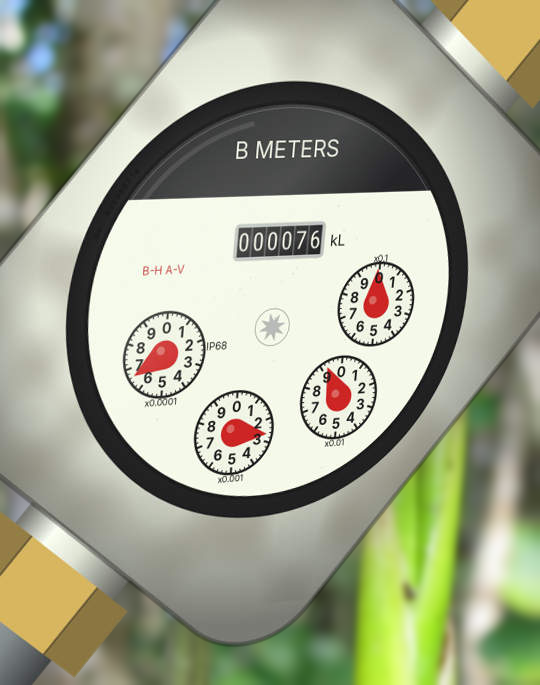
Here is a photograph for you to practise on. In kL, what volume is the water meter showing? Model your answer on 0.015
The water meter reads 75.9926
